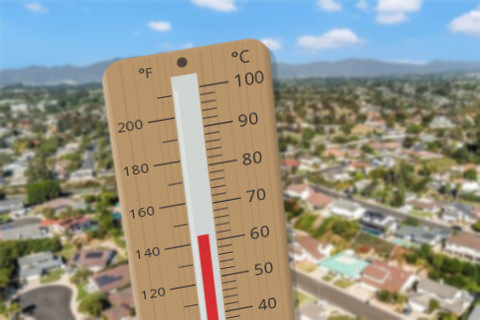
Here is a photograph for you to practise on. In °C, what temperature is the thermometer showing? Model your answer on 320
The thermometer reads 62
